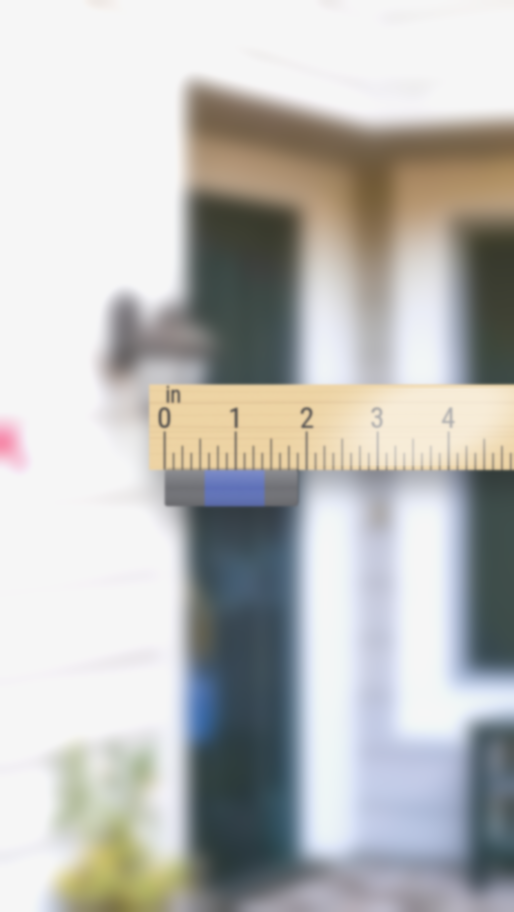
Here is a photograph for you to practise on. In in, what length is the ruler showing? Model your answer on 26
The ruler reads 1.875
